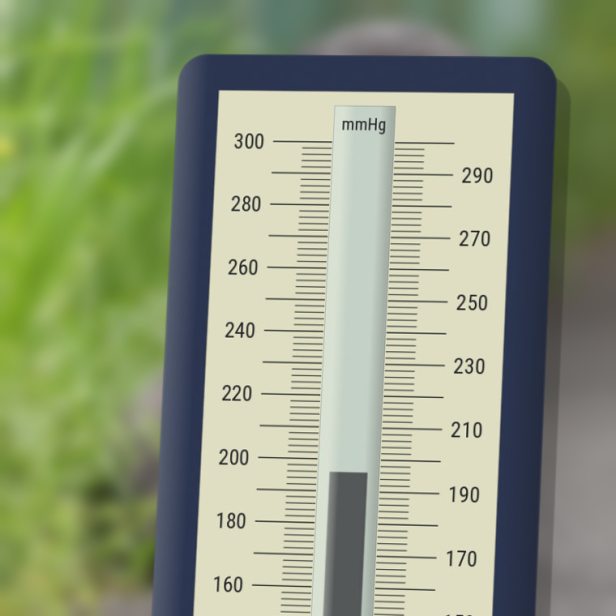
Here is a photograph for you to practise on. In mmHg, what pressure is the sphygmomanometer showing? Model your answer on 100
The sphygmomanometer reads 196
